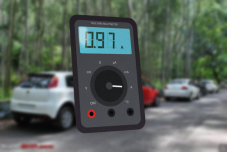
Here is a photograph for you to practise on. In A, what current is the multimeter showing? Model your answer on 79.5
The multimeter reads 0.97
